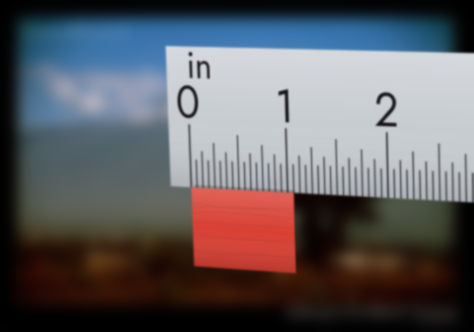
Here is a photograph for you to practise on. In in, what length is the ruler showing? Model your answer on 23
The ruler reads 1.0625
